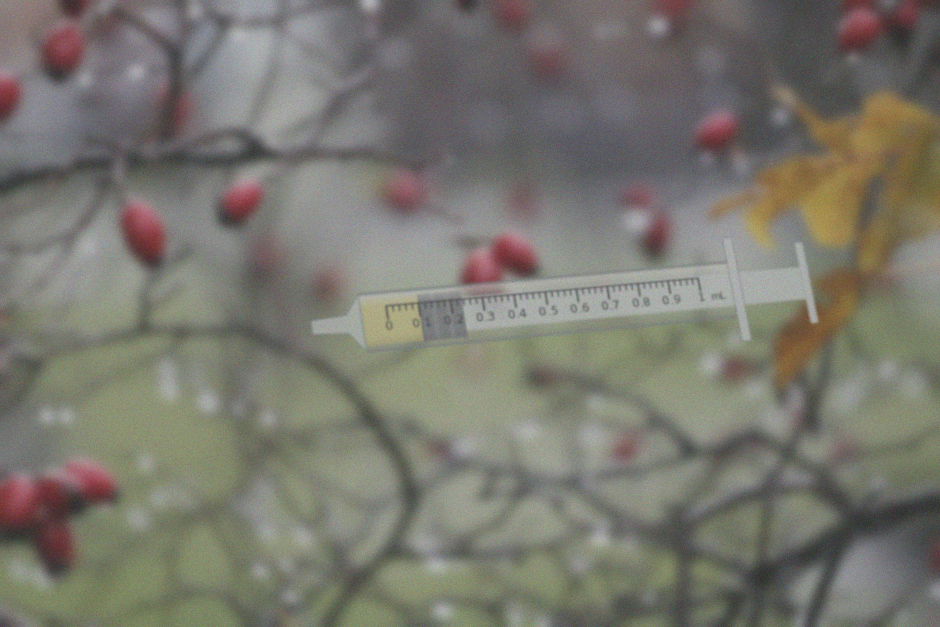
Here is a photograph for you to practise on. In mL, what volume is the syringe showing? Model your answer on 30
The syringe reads 0.1
